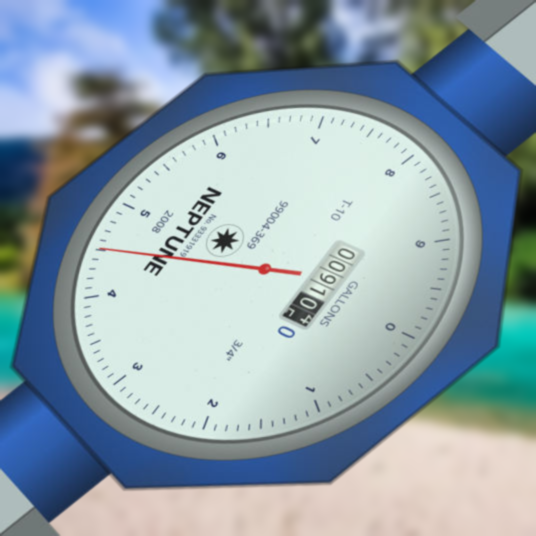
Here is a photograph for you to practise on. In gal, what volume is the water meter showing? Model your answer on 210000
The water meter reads 91044.5
